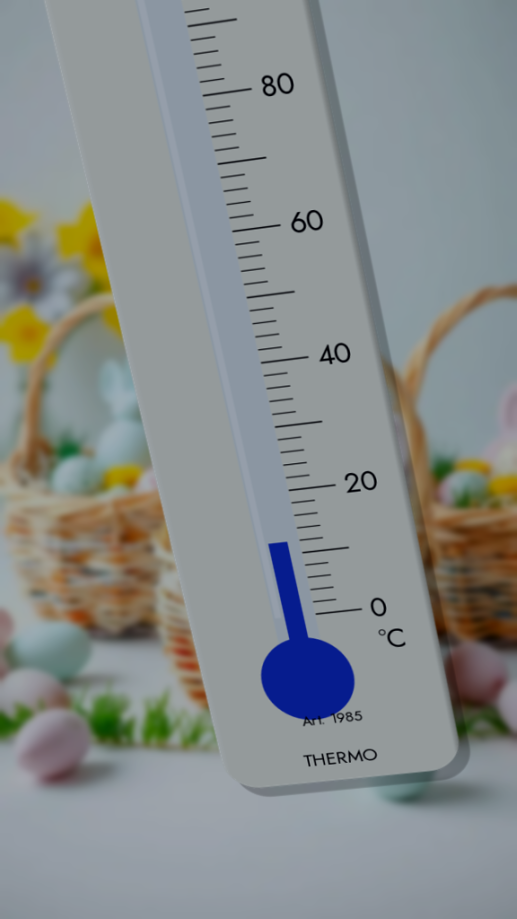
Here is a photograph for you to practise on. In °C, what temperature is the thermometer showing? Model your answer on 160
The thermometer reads 12
